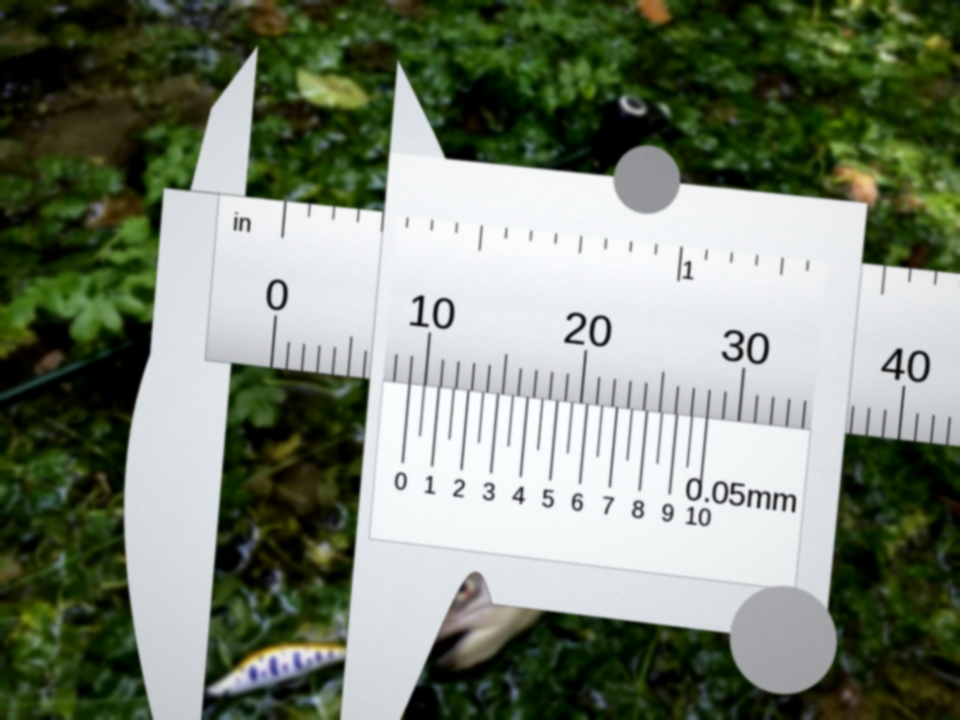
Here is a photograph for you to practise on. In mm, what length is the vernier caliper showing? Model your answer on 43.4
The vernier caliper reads 9.0
